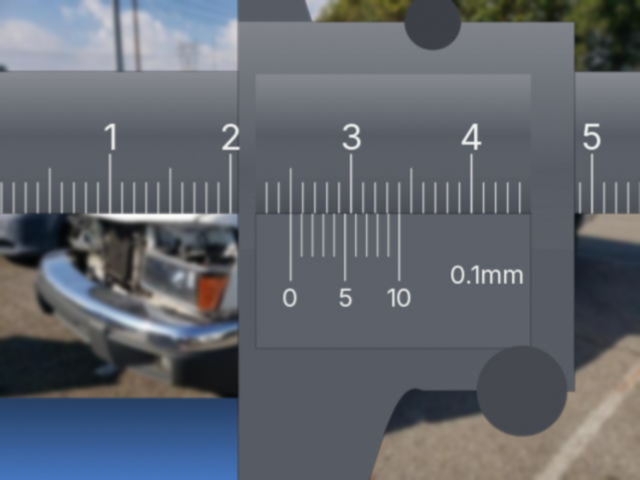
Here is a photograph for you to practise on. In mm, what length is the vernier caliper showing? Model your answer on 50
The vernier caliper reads 25.0
